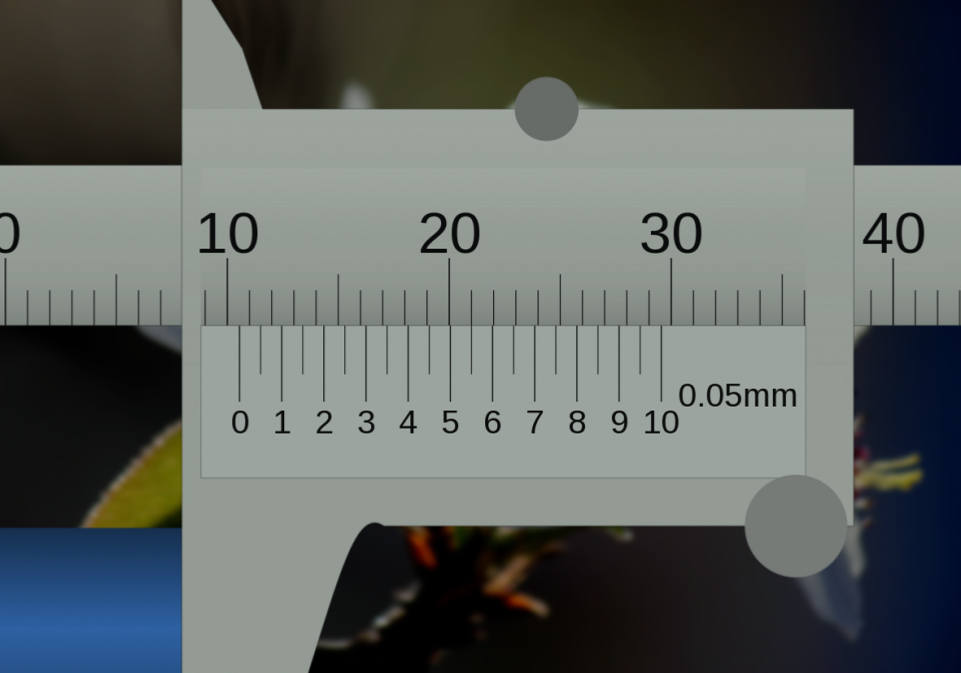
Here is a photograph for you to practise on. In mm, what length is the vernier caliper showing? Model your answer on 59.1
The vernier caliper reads 10.55
